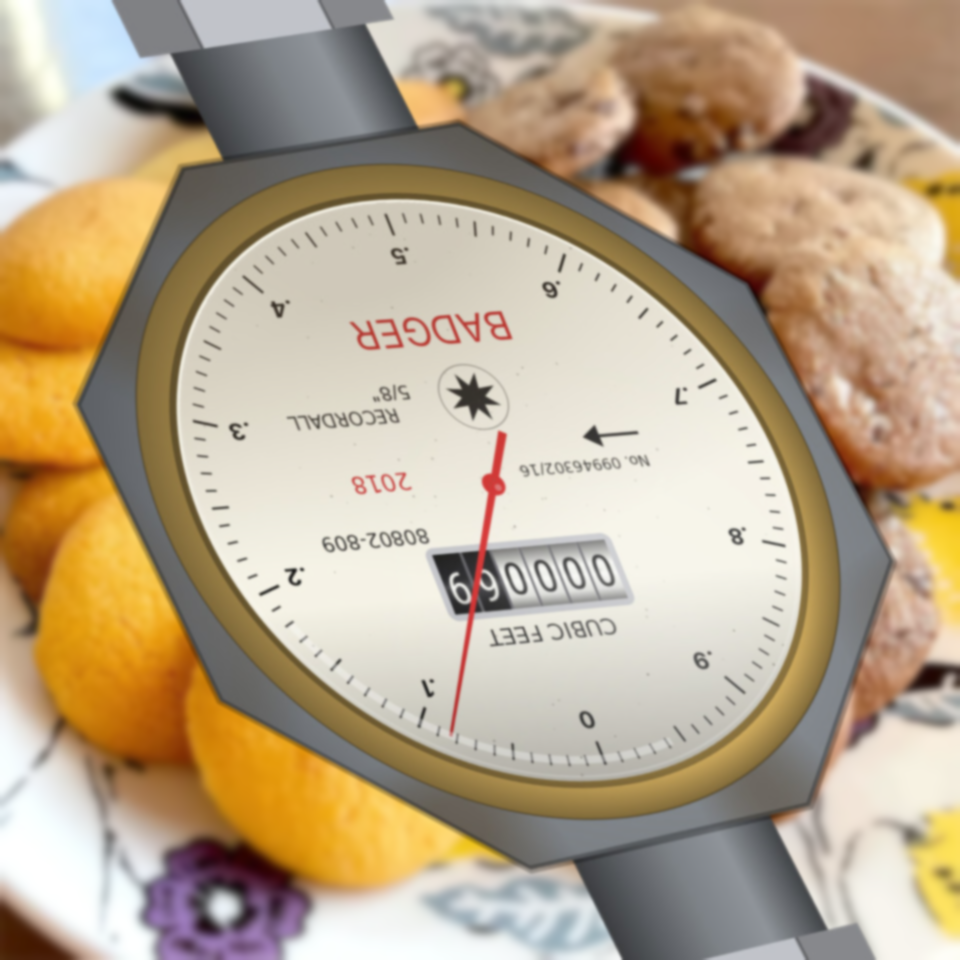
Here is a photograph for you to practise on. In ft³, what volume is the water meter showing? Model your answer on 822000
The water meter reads 69.08
